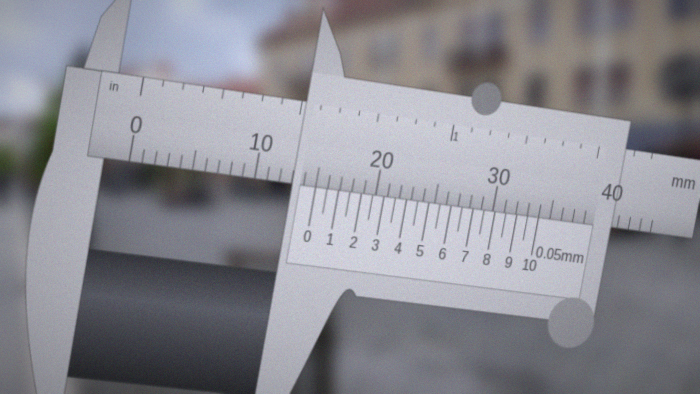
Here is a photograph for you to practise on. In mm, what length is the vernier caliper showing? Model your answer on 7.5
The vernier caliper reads 15.0
